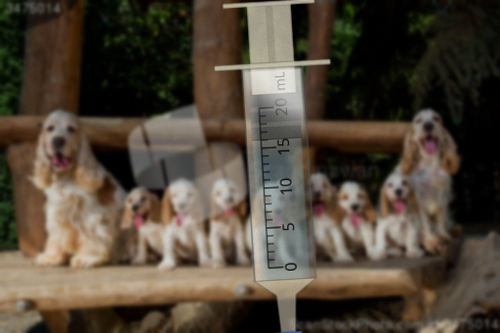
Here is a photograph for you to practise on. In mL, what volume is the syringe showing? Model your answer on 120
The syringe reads 16
